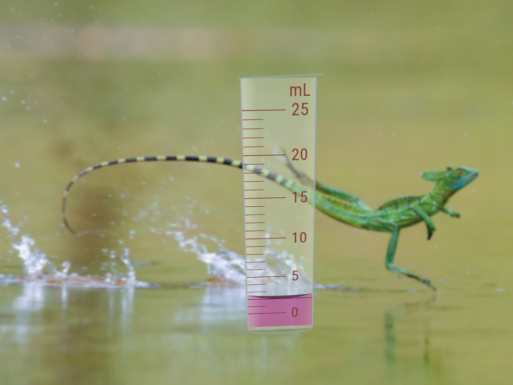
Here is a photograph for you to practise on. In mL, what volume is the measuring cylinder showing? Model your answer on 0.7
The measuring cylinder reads 2
